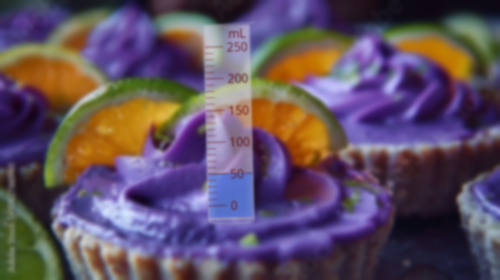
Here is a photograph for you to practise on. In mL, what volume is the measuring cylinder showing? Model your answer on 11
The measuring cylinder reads 50
